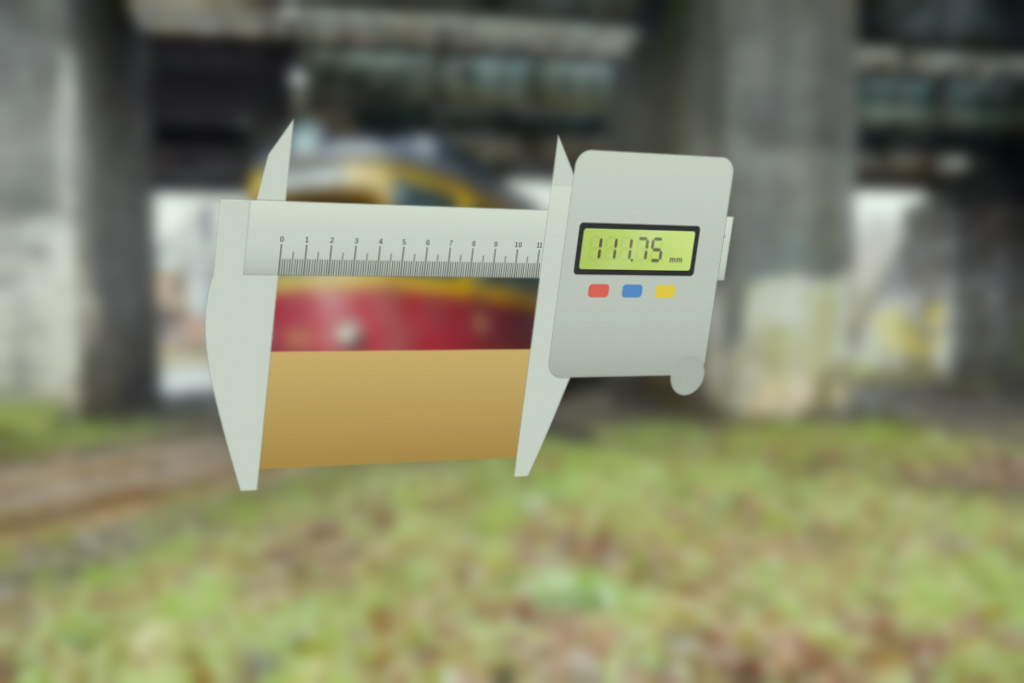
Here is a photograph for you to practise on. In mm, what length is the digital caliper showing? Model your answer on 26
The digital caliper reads 111.75
